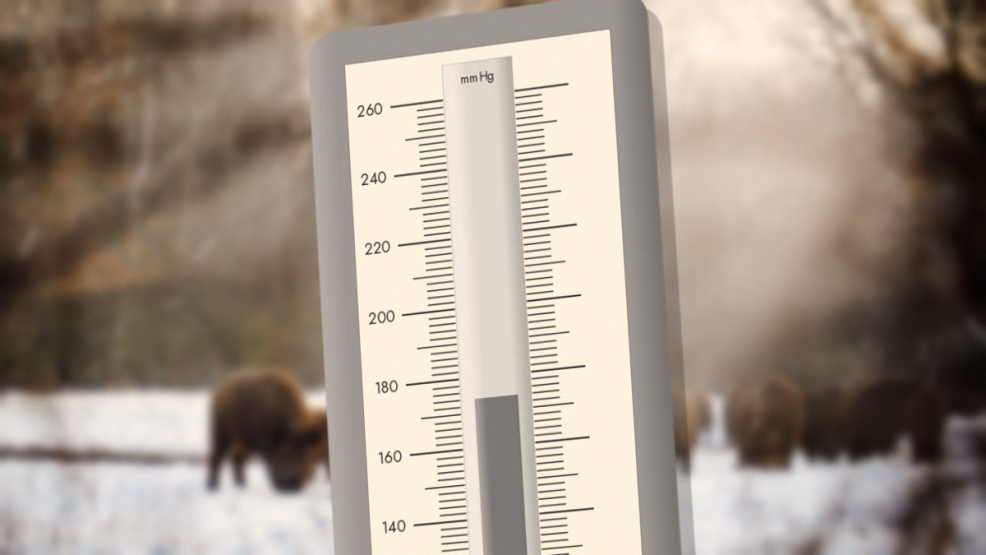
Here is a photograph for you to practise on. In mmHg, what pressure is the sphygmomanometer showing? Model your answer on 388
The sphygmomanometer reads 174
